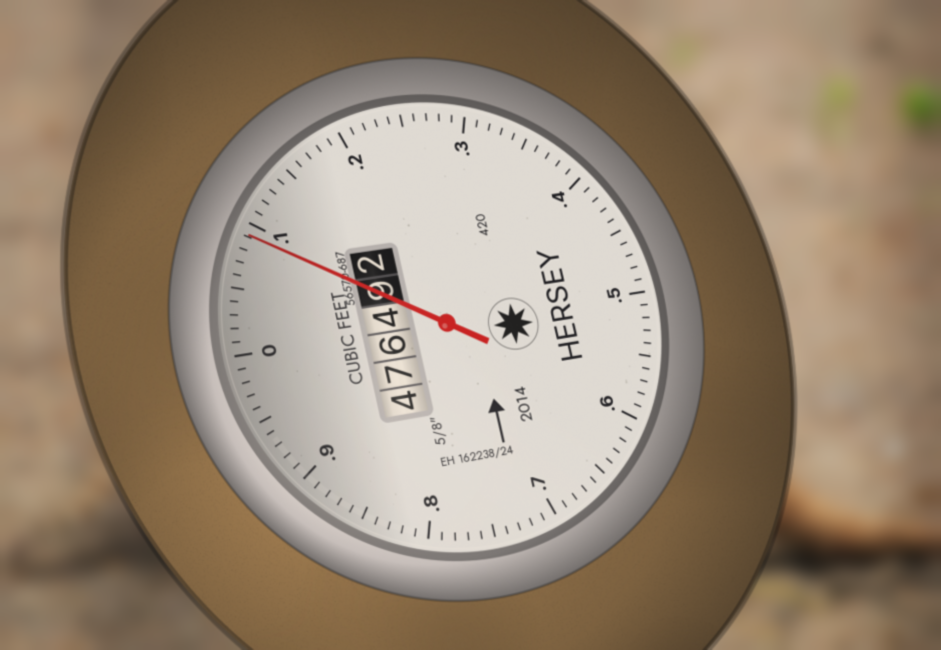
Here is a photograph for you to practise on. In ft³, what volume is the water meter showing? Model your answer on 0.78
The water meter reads 476492.09
